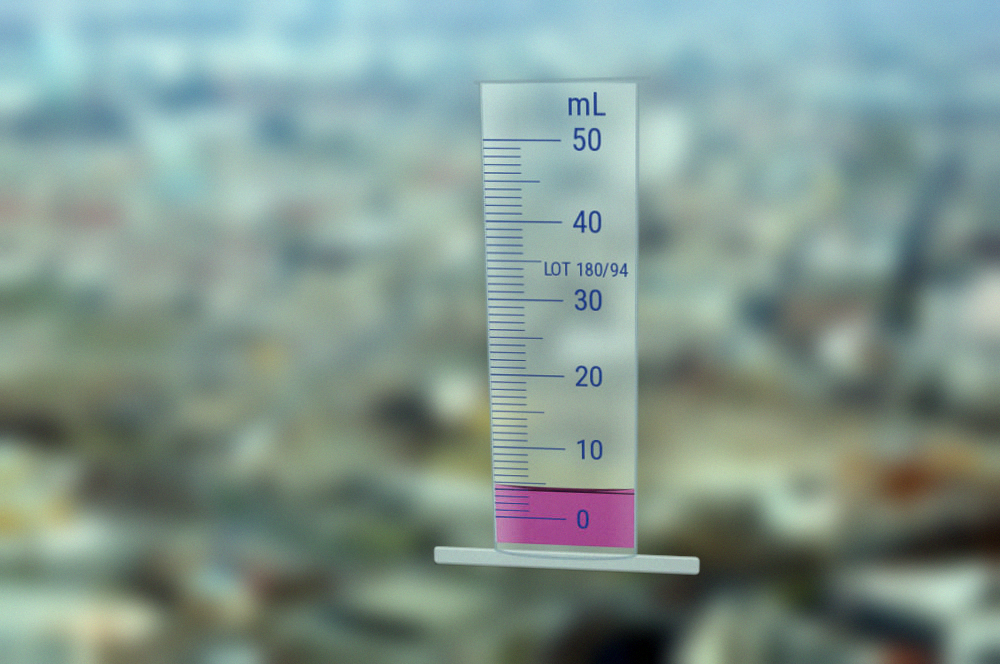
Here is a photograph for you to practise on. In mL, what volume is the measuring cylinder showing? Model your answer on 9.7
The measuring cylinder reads 4
